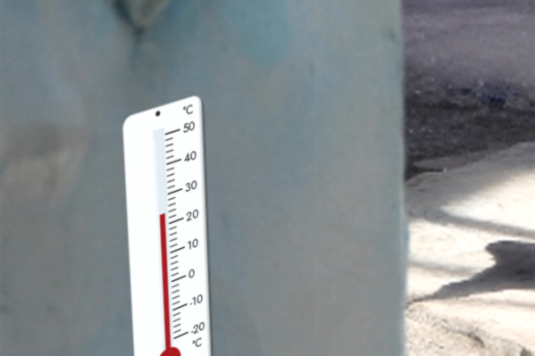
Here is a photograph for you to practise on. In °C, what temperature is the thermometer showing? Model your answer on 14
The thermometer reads 24
